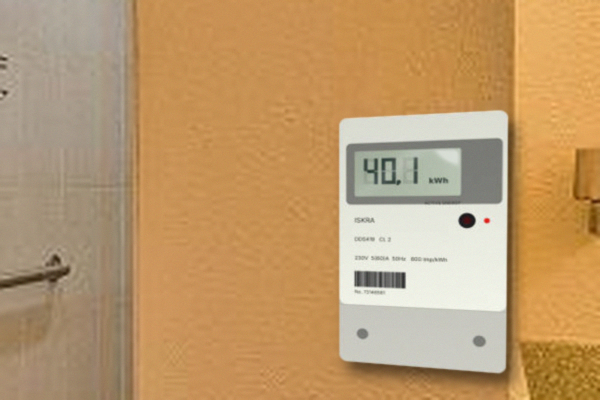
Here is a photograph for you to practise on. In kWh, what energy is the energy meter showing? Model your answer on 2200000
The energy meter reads 40.1
